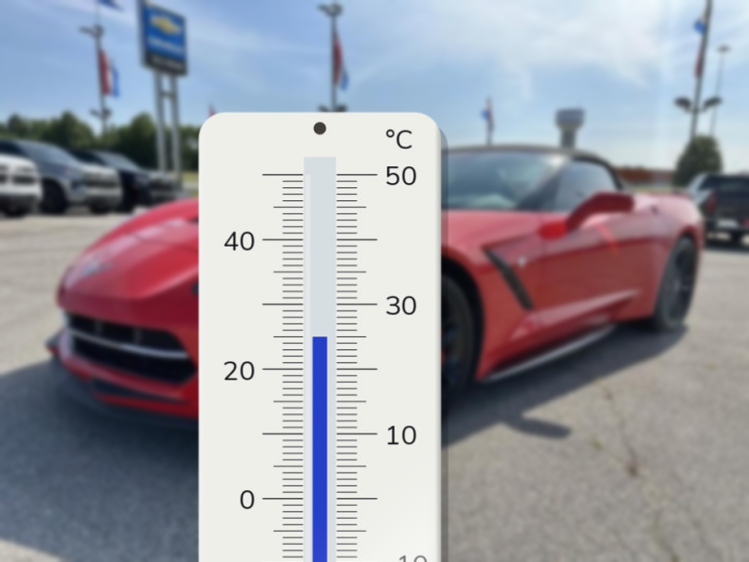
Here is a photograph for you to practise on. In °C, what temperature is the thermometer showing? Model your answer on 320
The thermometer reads 25
